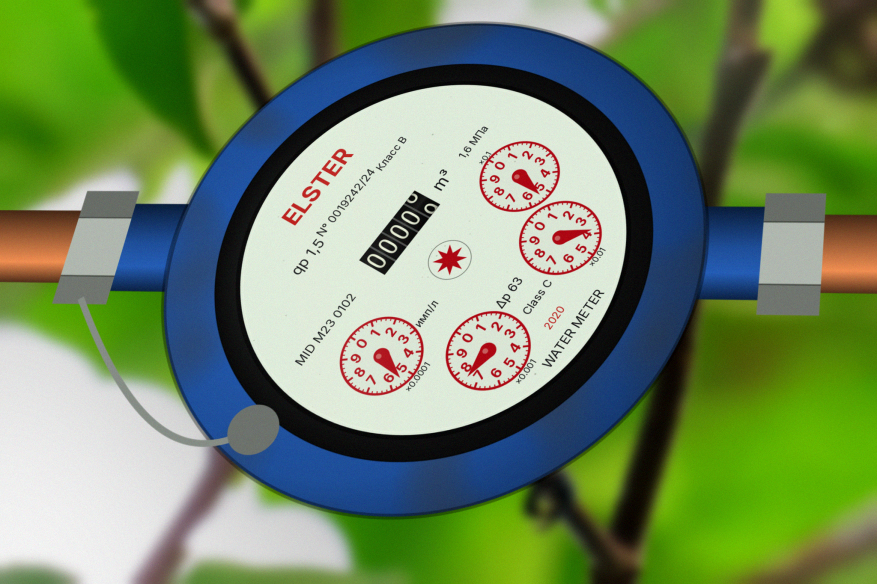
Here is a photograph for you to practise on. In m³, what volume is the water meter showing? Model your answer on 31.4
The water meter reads 8.5375
